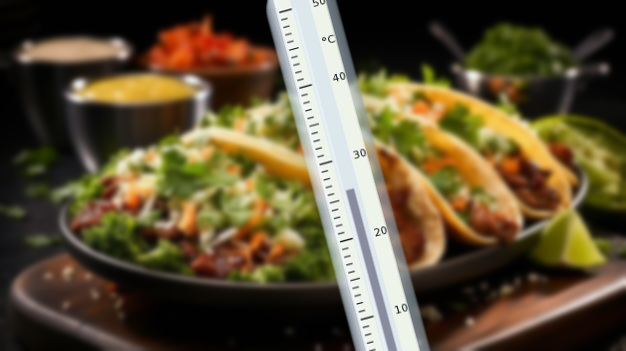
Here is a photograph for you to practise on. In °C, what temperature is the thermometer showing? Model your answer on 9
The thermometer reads 26
